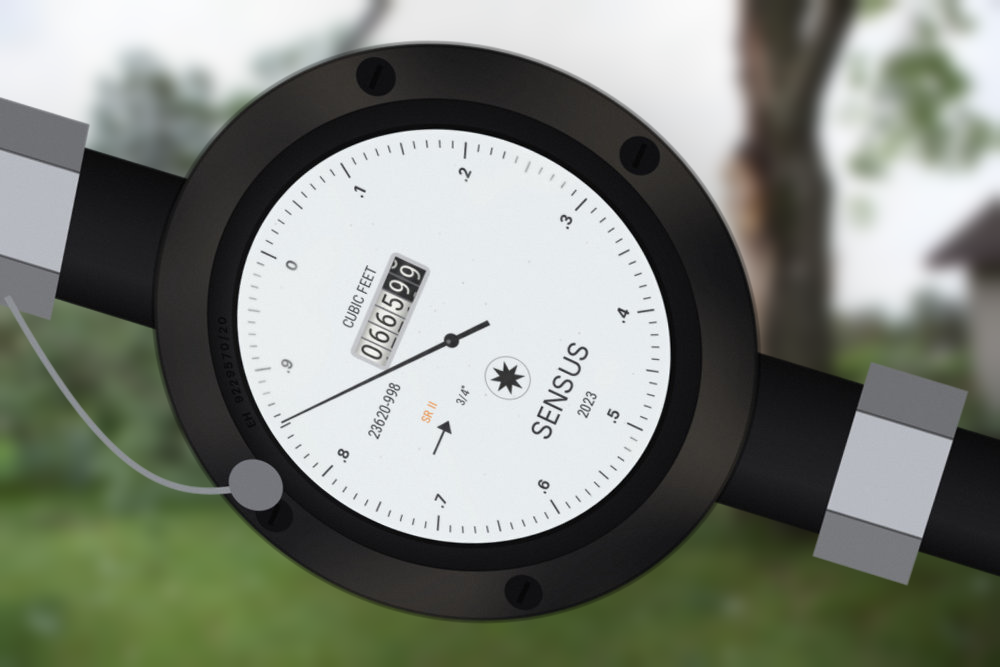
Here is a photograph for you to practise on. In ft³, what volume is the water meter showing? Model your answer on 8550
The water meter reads 66598.85
